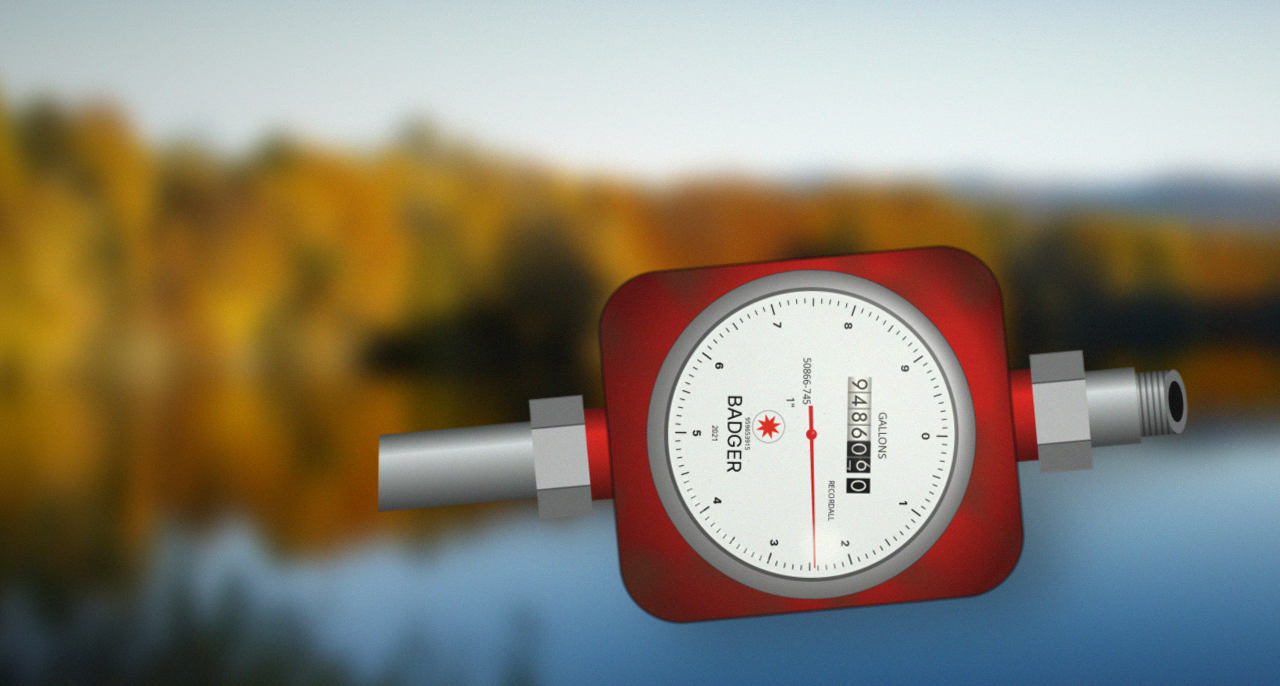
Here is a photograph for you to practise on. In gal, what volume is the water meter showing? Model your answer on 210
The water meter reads 9486062.4
